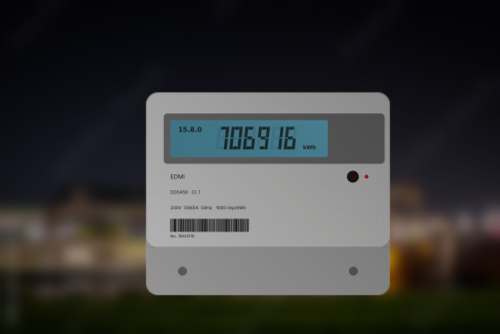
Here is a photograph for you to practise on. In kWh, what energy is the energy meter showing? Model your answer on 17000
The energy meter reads 706916
